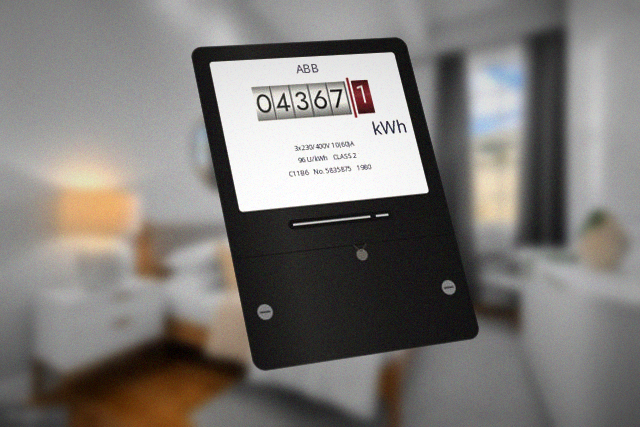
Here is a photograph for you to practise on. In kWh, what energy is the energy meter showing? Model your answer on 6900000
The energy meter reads 4367.1
